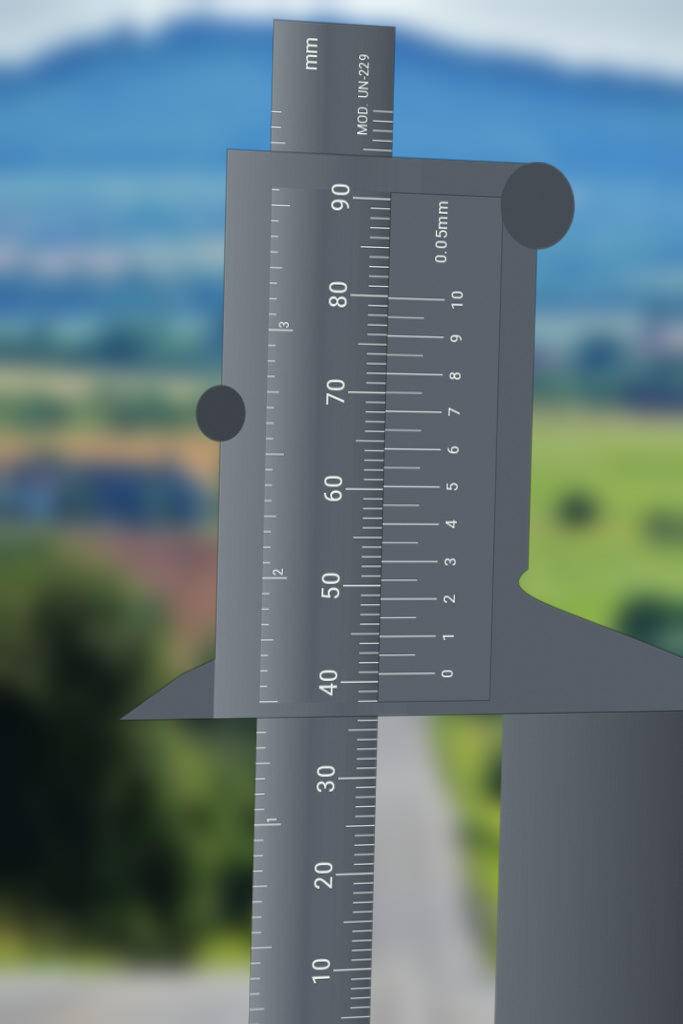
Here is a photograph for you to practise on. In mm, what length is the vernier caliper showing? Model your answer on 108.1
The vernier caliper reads 40.8
